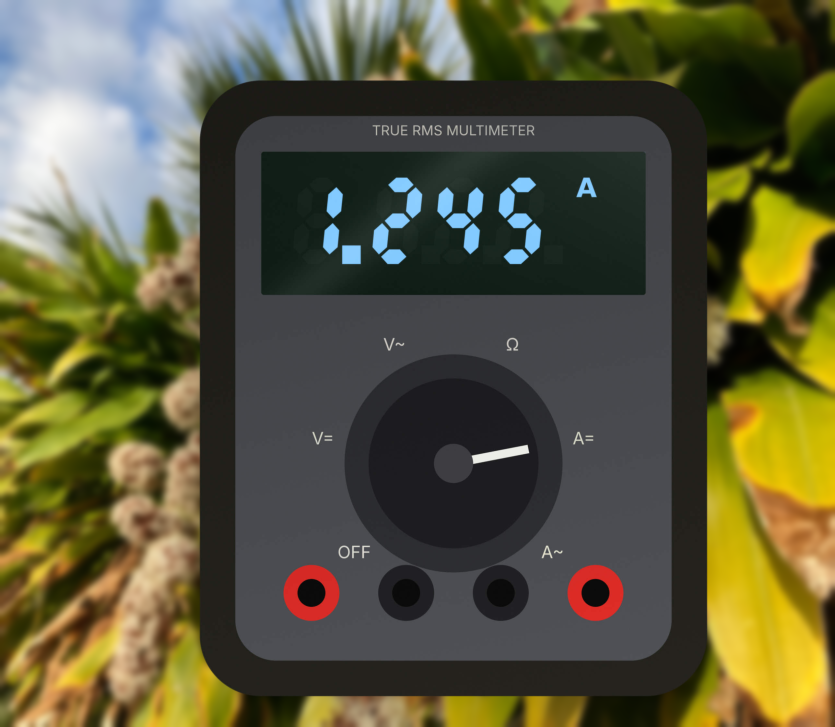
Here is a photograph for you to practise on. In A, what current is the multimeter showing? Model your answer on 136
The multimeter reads 1.245
